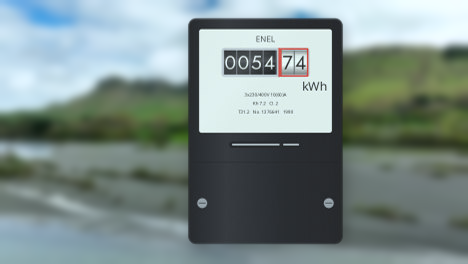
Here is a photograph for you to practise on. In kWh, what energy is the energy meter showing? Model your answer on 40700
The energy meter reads 54.74
